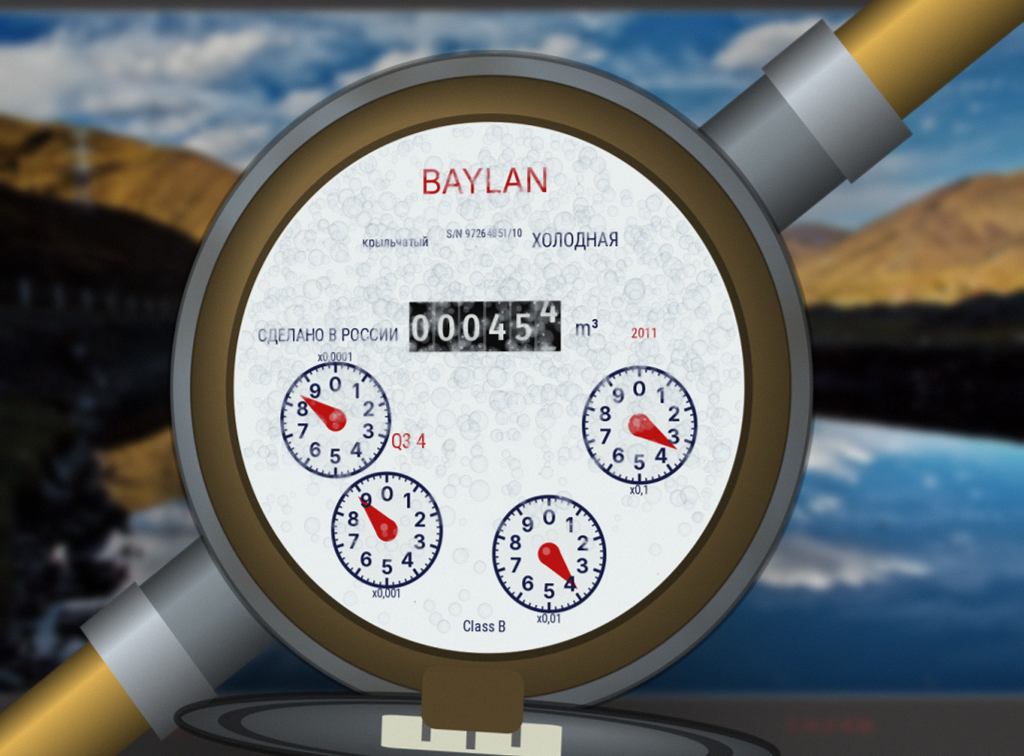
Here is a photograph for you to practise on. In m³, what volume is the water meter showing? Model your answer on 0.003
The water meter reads 454.3388
